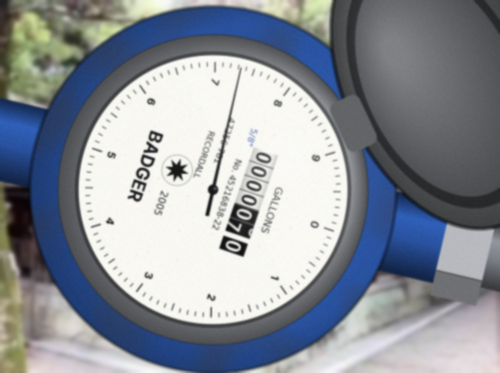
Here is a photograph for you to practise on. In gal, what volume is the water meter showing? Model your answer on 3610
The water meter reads 67.3
